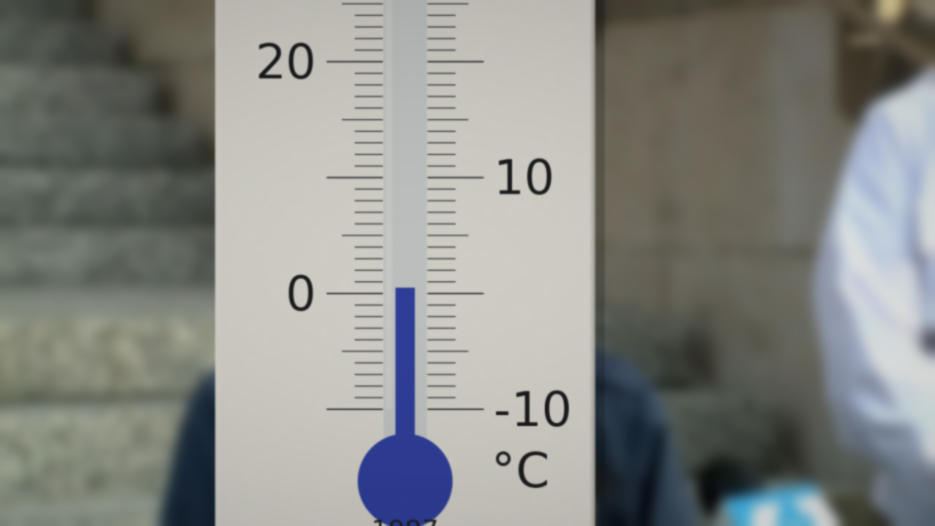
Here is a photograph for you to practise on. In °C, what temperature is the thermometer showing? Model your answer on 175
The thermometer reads 0.5
